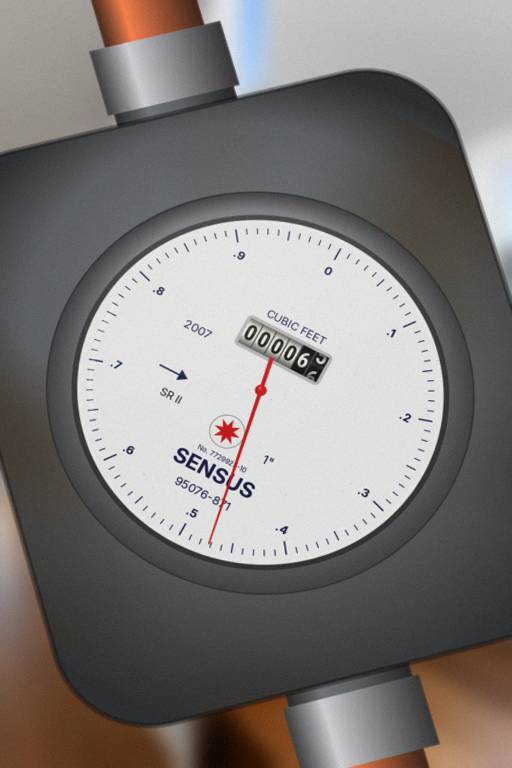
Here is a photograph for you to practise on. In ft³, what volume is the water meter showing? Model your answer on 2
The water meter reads 65.47
